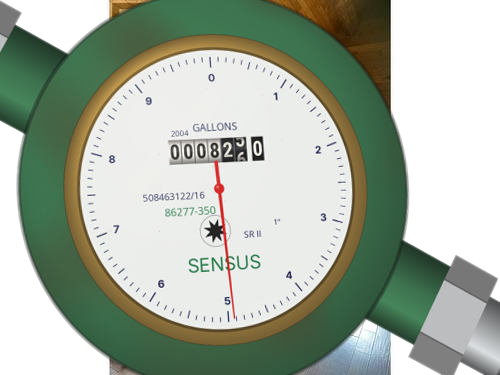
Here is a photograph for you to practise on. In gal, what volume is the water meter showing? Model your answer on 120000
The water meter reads 8254.9
